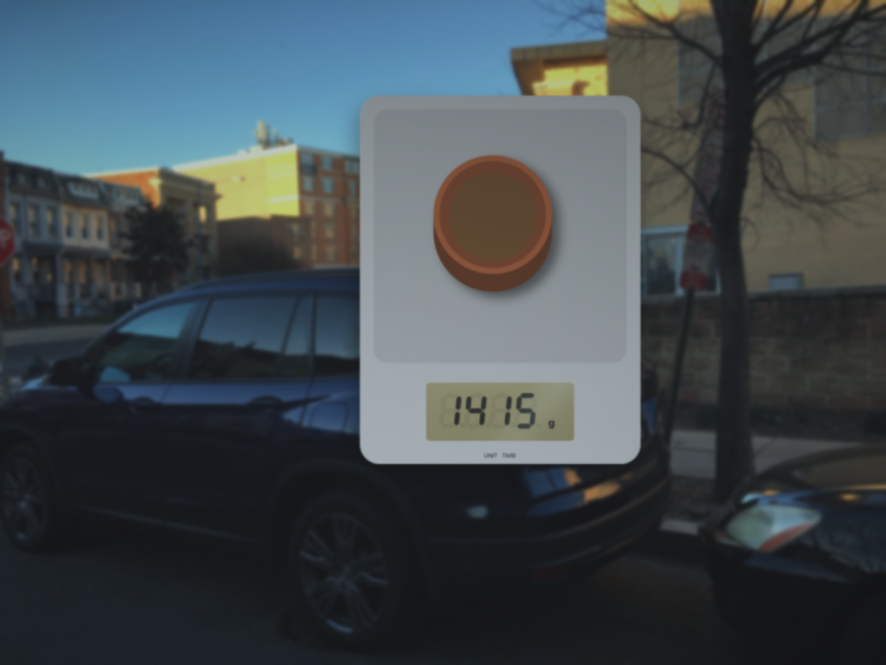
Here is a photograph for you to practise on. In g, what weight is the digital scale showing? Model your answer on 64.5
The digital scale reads 1415
